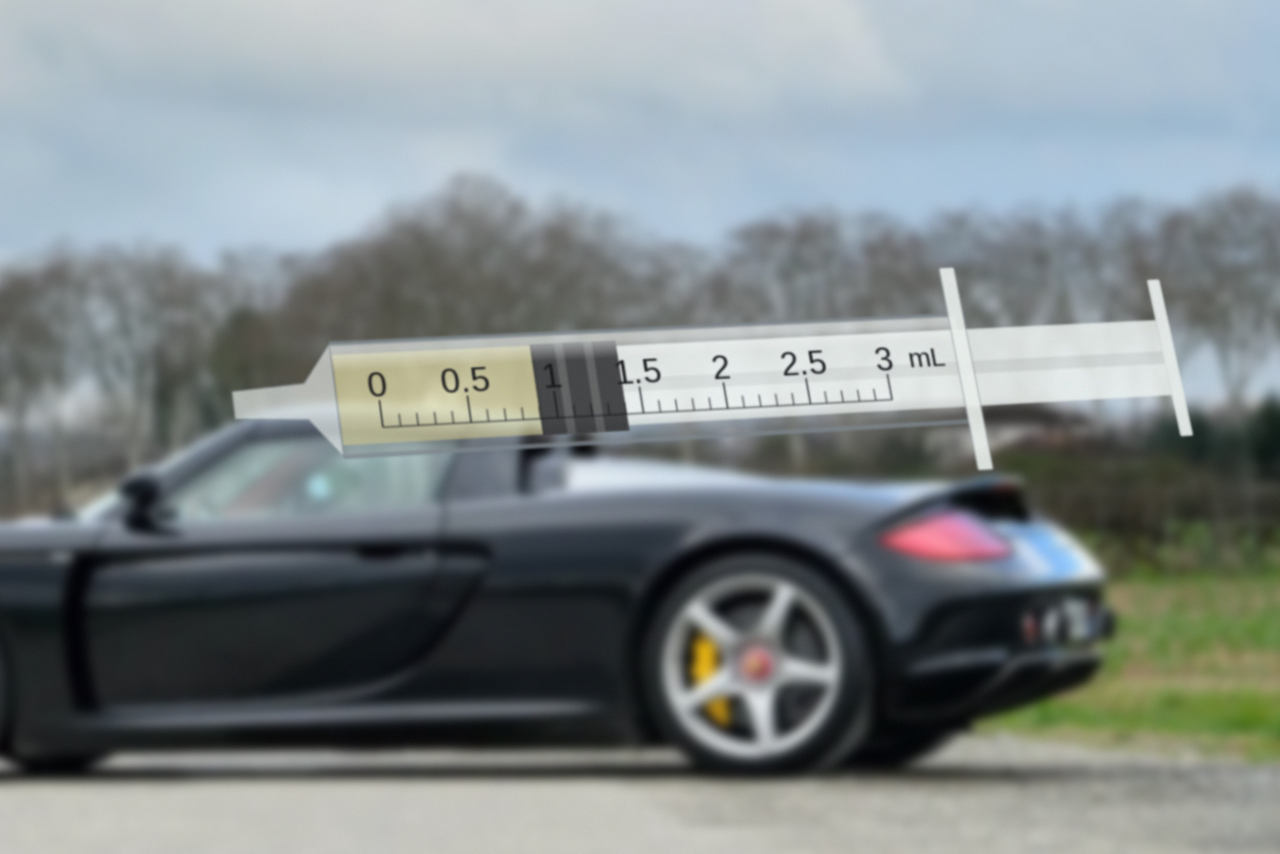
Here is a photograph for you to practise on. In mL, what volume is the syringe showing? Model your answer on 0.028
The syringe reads 0.9
